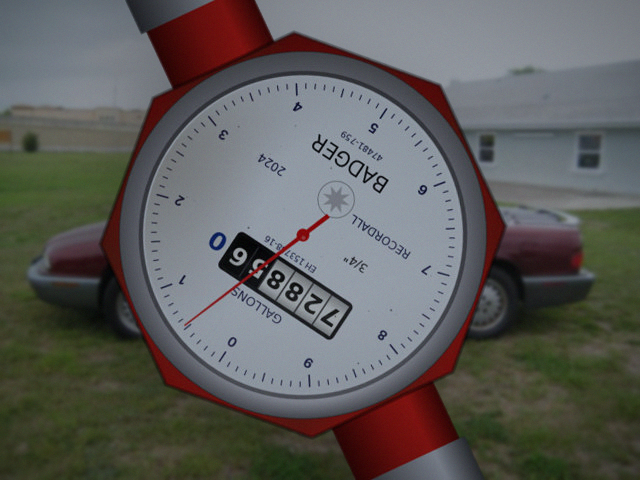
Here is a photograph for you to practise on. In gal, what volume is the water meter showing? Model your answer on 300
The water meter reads 7288560.5
